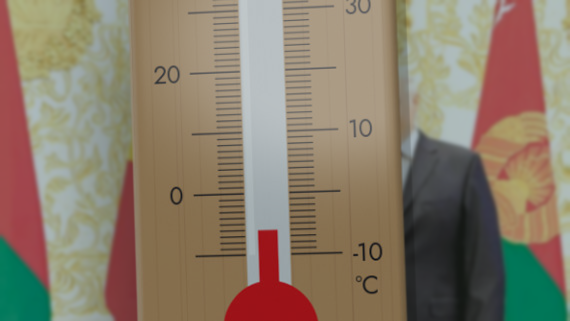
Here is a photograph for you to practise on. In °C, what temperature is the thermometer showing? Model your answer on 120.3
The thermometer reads -6
